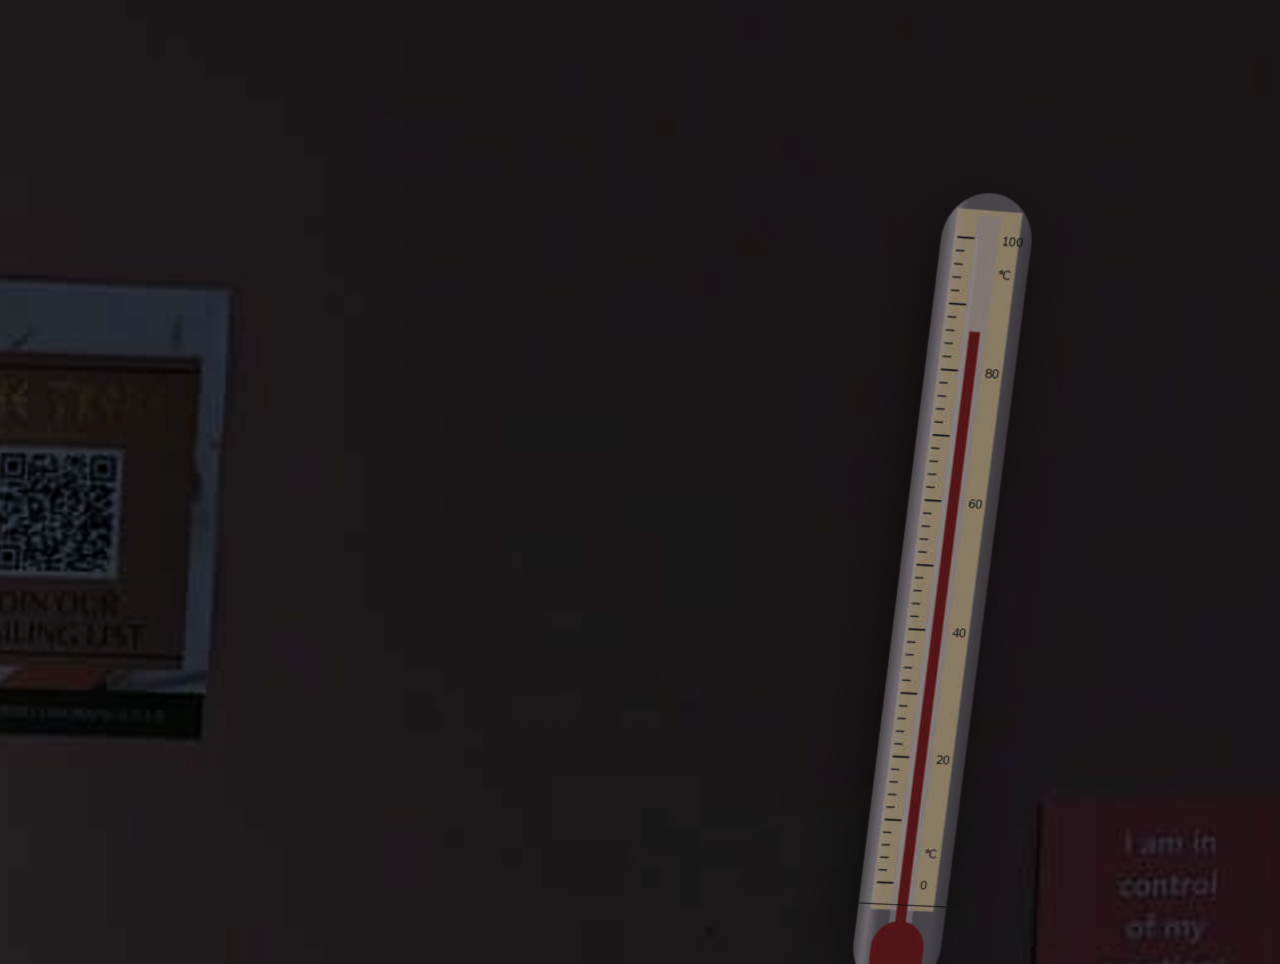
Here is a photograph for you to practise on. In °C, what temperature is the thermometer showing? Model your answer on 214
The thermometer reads 86
